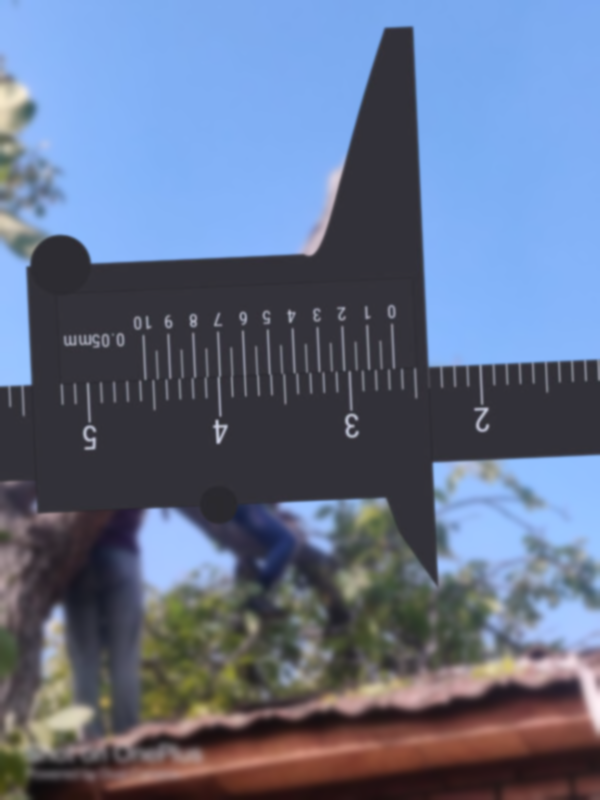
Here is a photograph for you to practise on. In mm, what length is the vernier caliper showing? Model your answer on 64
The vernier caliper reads 26.6
